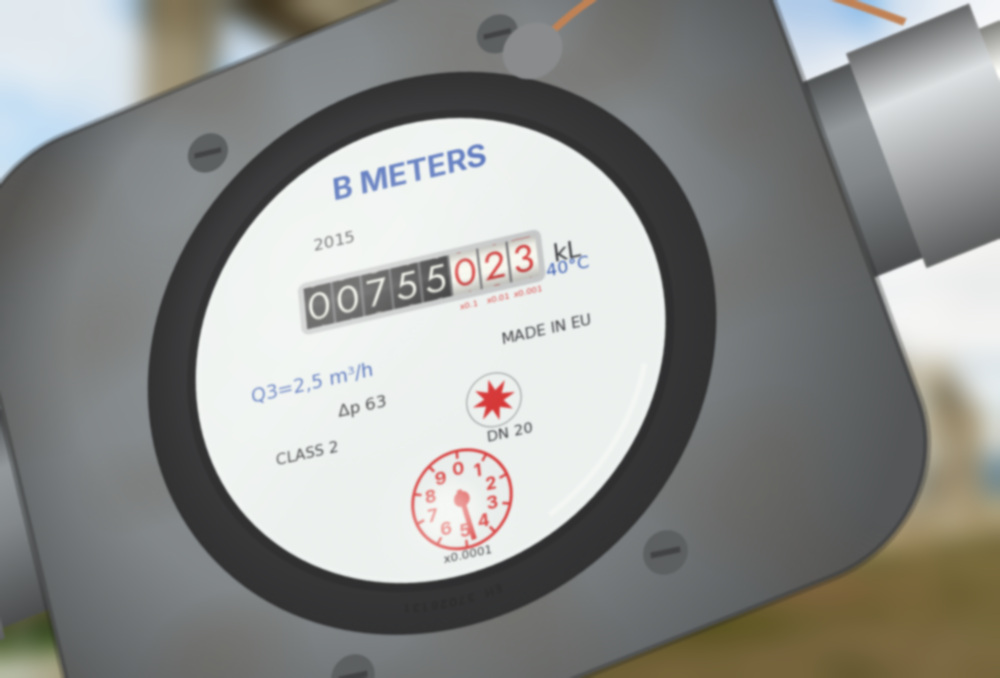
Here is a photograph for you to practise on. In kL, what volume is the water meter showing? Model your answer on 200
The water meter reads 755.0234
